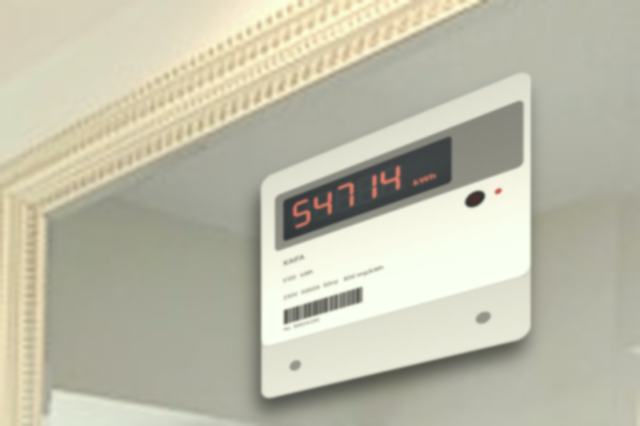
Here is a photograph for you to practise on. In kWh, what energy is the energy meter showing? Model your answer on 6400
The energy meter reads 54714
